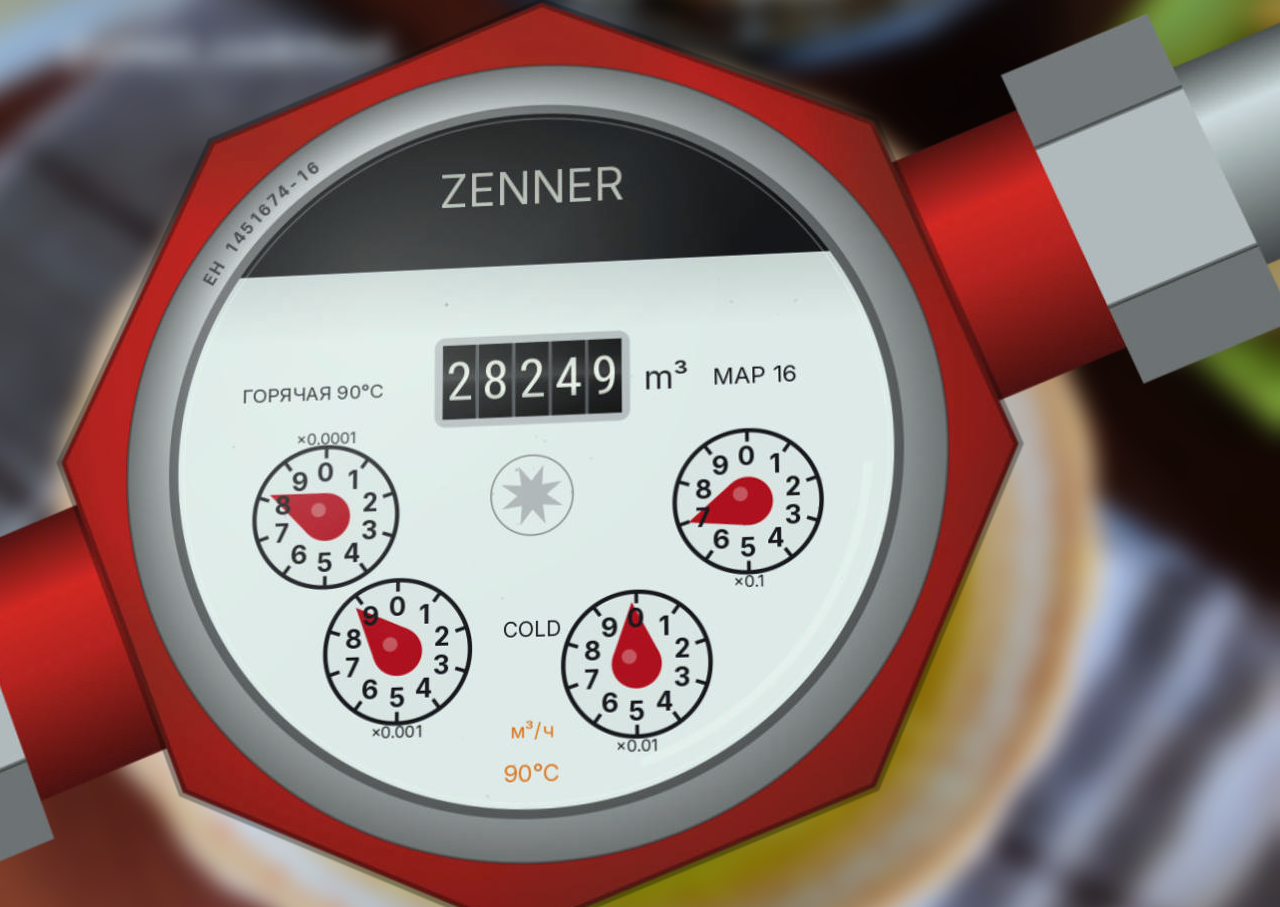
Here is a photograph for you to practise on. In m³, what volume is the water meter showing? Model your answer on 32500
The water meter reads 28249.6988
